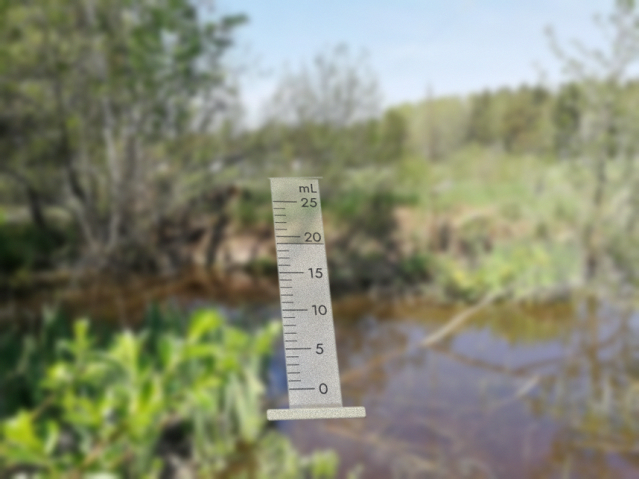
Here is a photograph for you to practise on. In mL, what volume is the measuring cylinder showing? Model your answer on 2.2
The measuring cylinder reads 19
